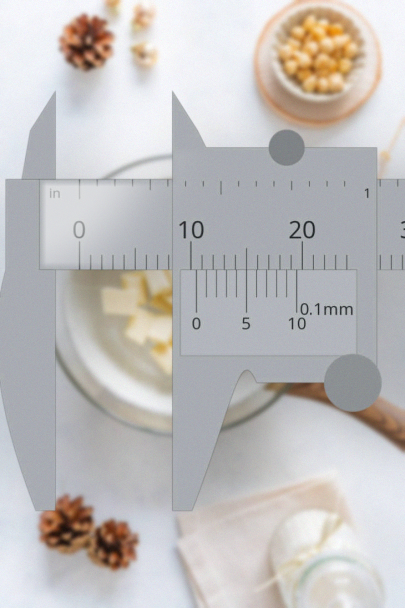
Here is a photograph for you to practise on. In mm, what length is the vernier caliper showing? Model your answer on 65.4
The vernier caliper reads 10.5
